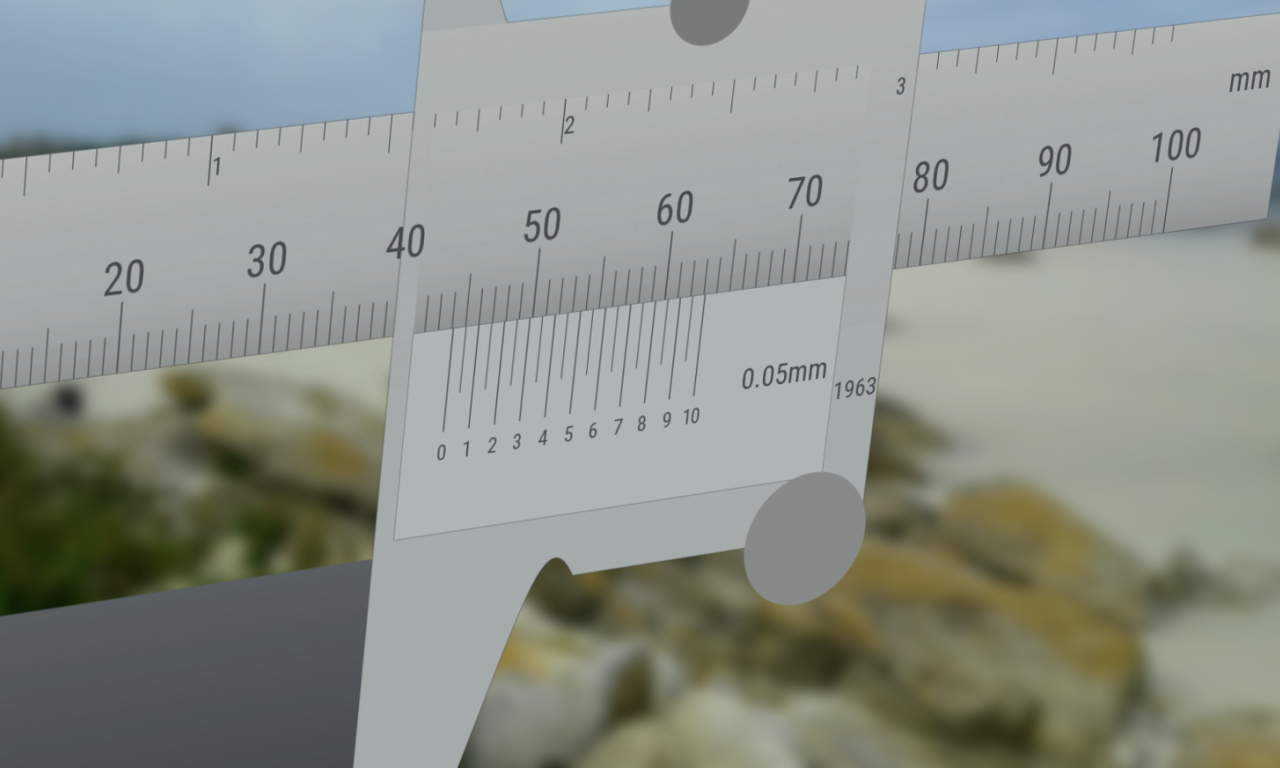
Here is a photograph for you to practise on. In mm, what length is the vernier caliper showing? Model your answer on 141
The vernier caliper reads 44.1
